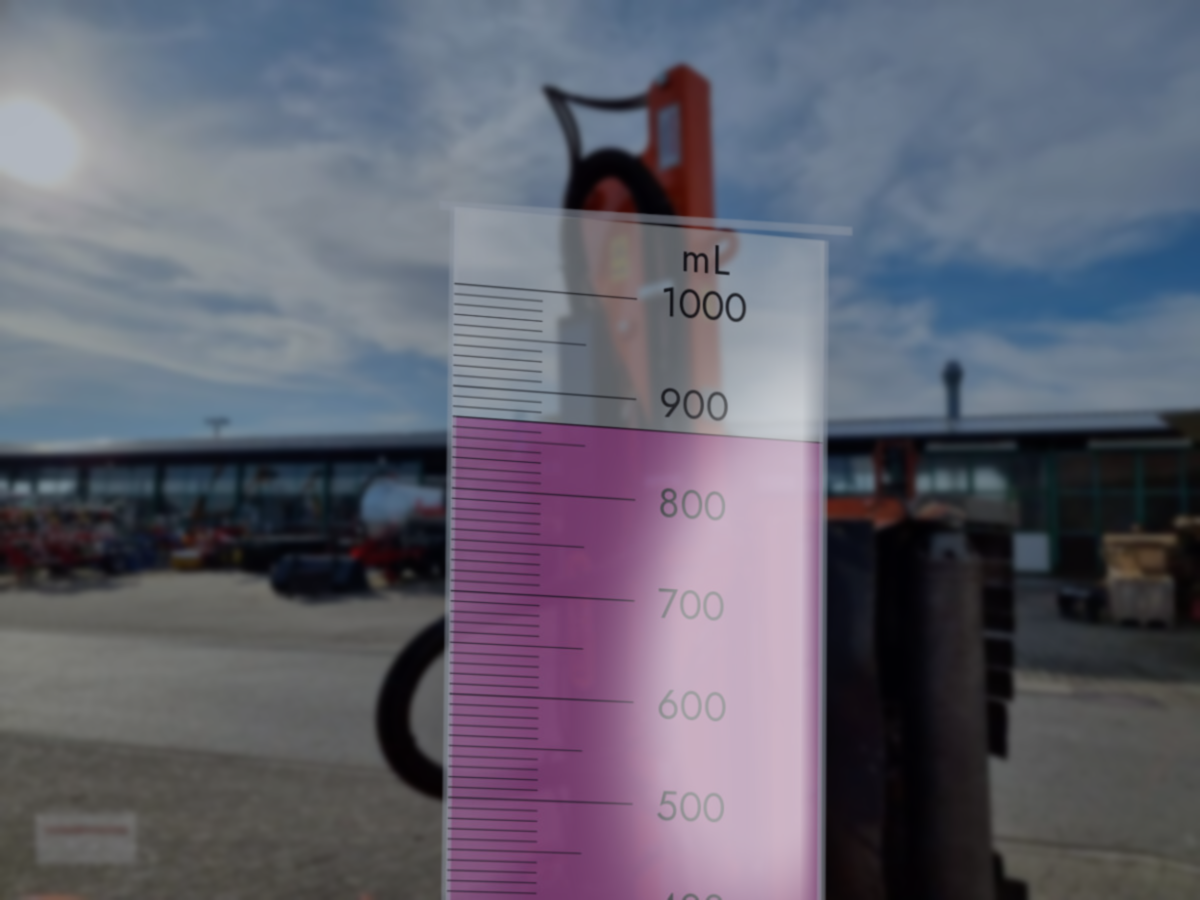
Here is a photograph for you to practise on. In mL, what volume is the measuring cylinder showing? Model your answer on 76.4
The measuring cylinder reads 870
